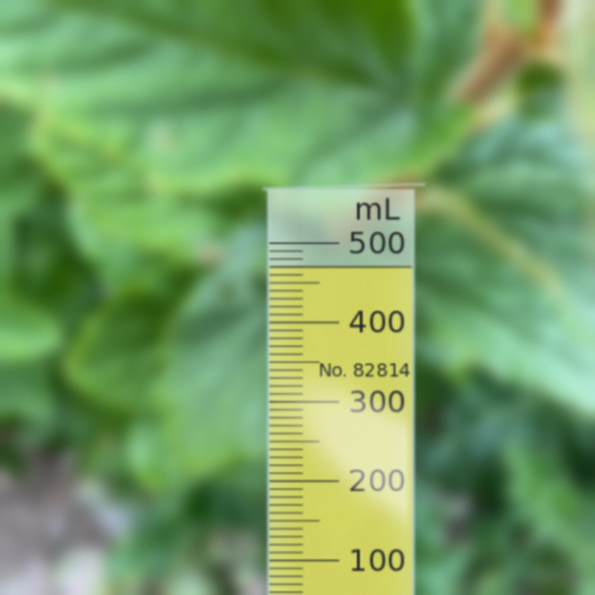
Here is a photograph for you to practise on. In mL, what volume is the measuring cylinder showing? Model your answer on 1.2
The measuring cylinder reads 470
